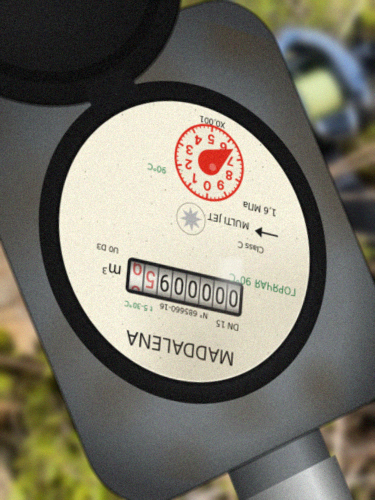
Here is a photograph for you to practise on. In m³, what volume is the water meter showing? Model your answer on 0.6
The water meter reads 9.586
